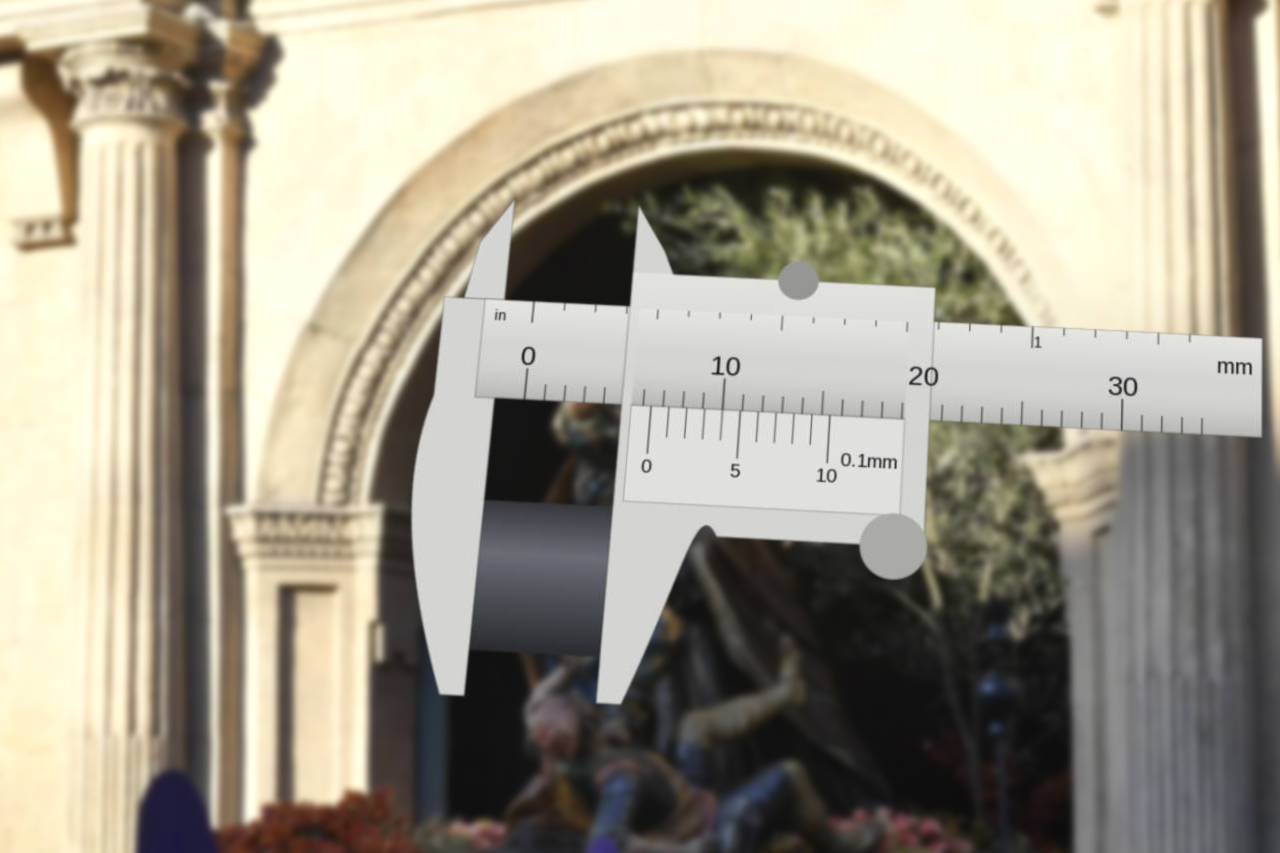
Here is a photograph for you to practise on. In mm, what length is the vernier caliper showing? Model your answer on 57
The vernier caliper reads 6.4
